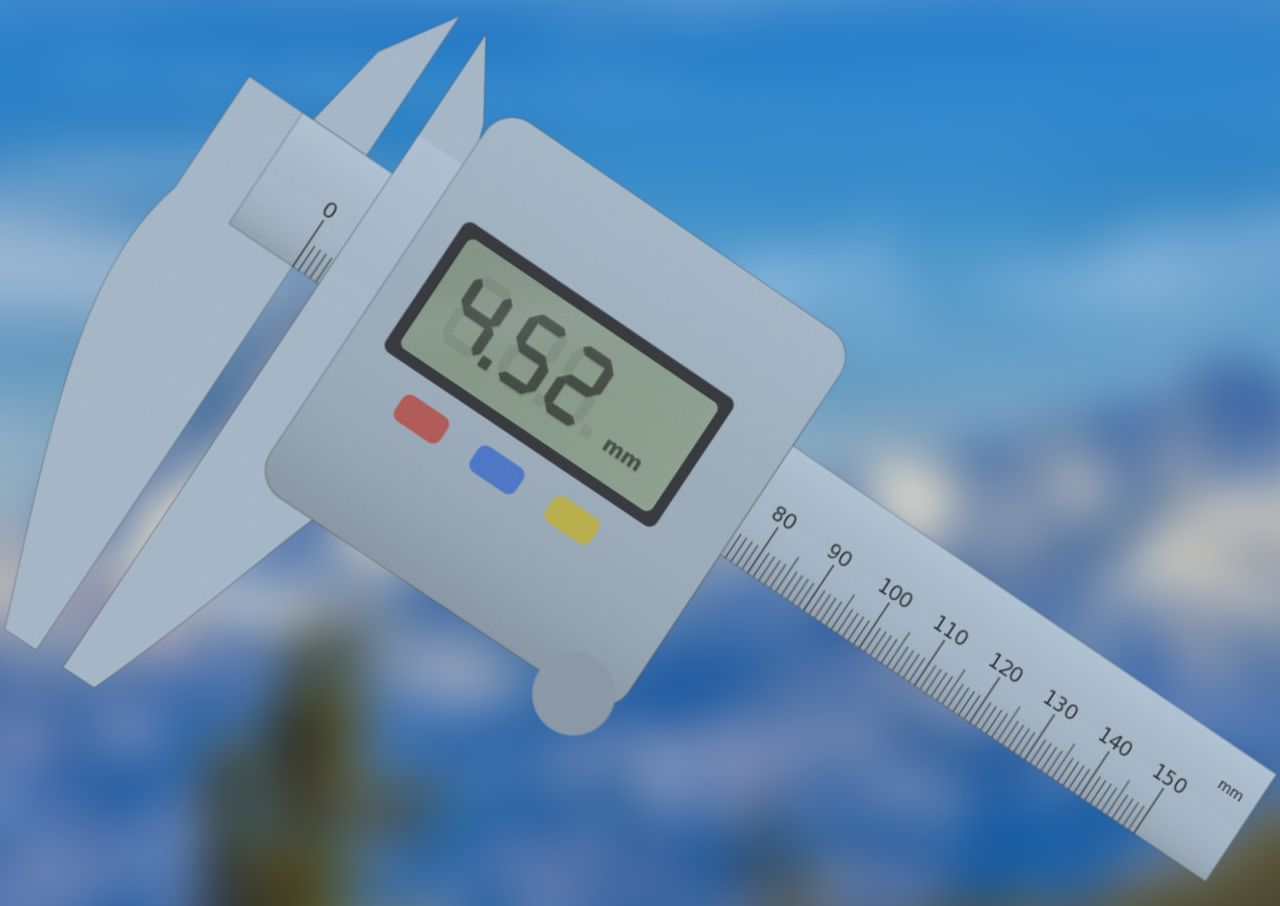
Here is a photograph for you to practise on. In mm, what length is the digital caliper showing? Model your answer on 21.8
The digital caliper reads 4.52
